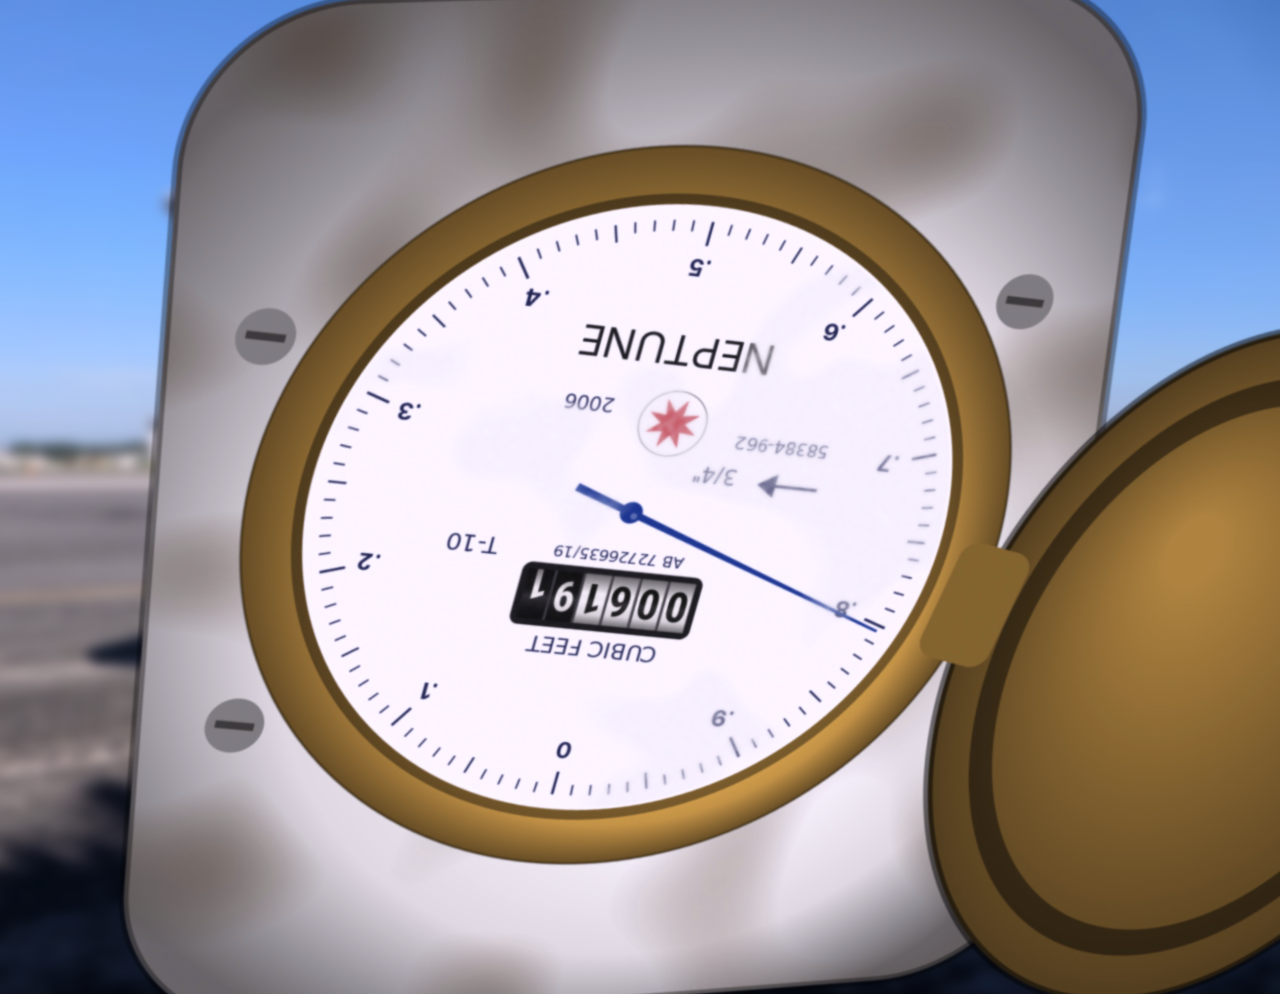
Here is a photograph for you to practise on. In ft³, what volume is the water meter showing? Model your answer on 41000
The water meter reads 6190.80
